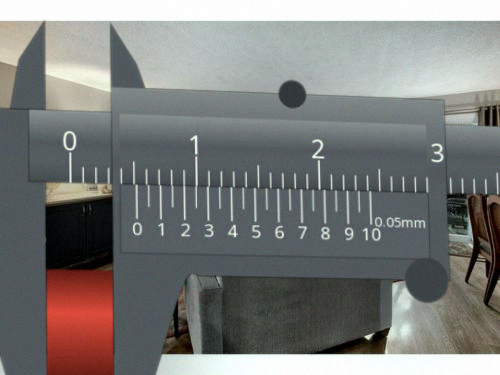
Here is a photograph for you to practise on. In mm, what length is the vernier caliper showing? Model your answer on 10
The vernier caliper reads 5.2
